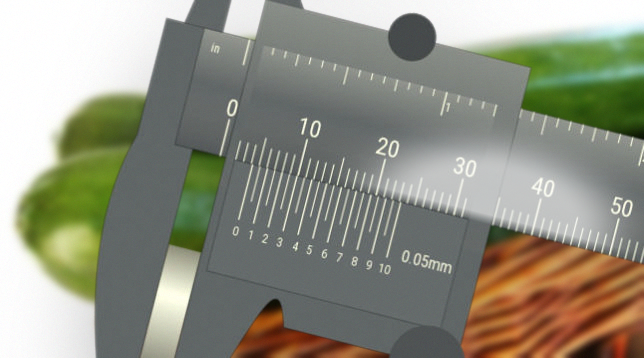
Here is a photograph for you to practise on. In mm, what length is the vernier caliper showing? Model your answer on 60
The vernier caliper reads 4.2
